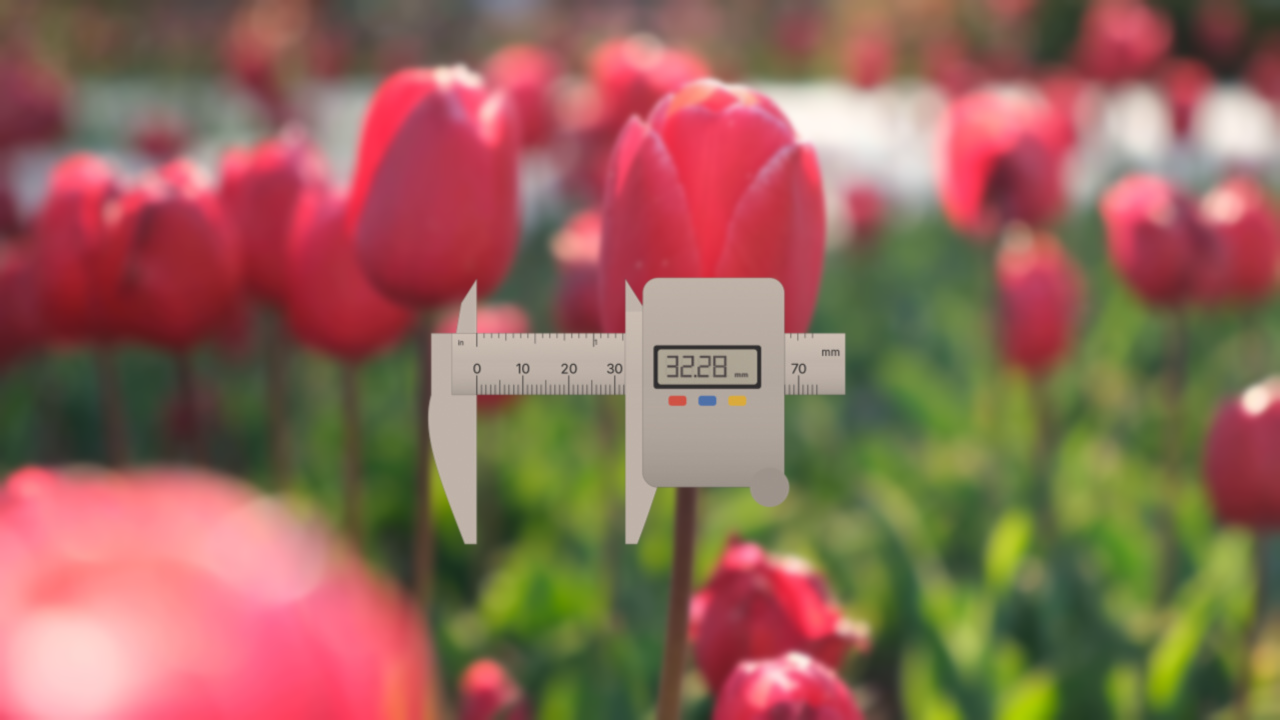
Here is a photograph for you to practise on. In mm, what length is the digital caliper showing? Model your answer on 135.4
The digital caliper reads 32.28
